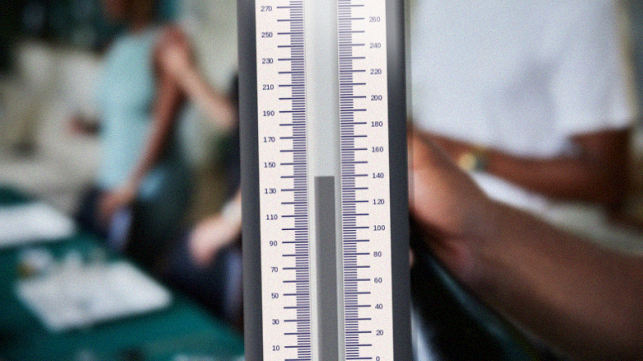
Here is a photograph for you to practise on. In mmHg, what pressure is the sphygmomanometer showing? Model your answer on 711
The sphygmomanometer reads 140
